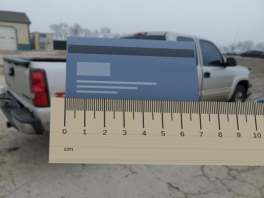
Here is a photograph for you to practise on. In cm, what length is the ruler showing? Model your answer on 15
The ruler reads 7
